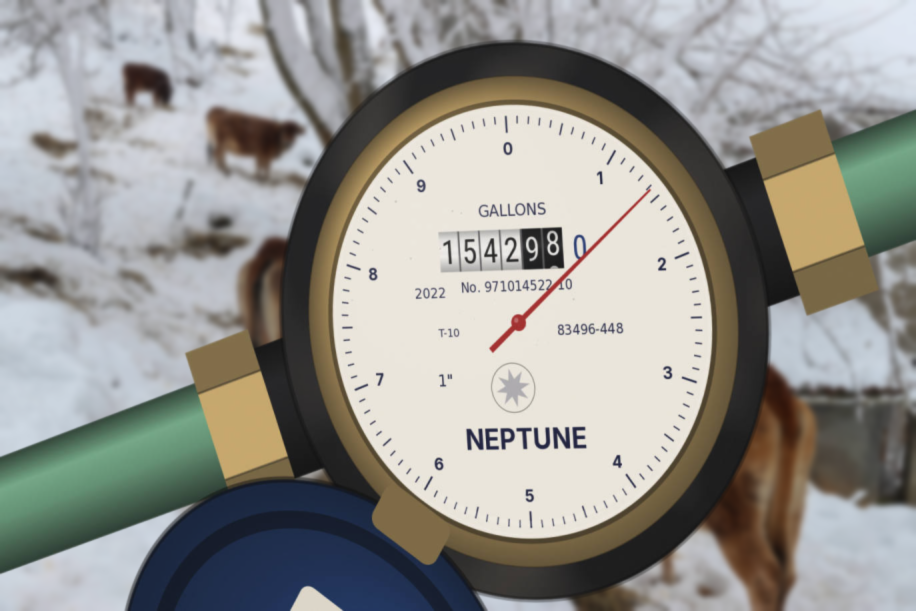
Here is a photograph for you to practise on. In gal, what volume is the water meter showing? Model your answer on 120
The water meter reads 1542981.4
